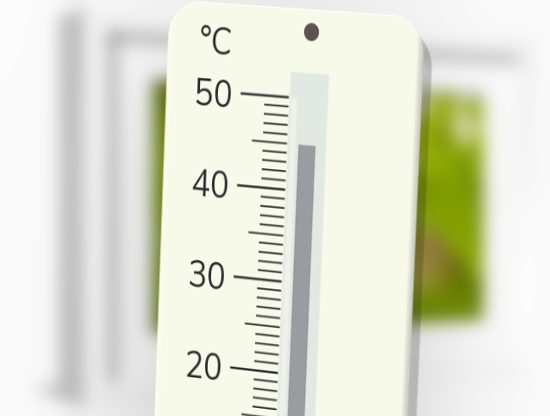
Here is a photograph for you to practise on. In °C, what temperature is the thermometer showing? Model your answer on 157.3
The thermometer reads 45
